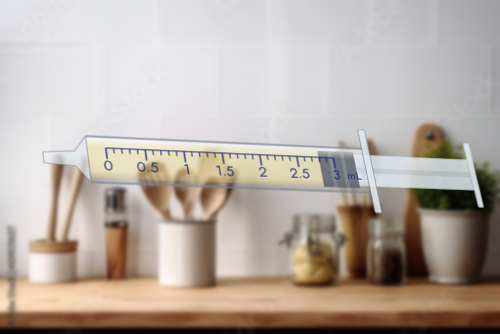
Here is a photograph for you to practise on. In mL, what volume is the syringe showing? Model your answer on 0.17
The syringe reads 2.8
